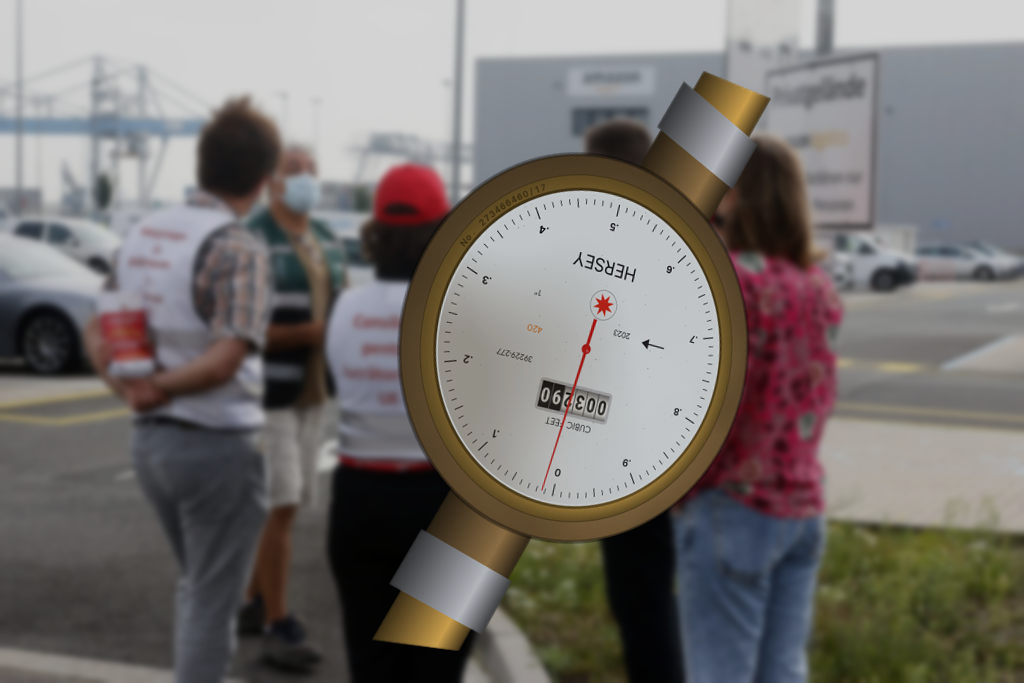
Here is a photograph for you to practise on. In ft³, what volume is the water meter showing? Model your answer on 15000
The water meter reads 3290.01
